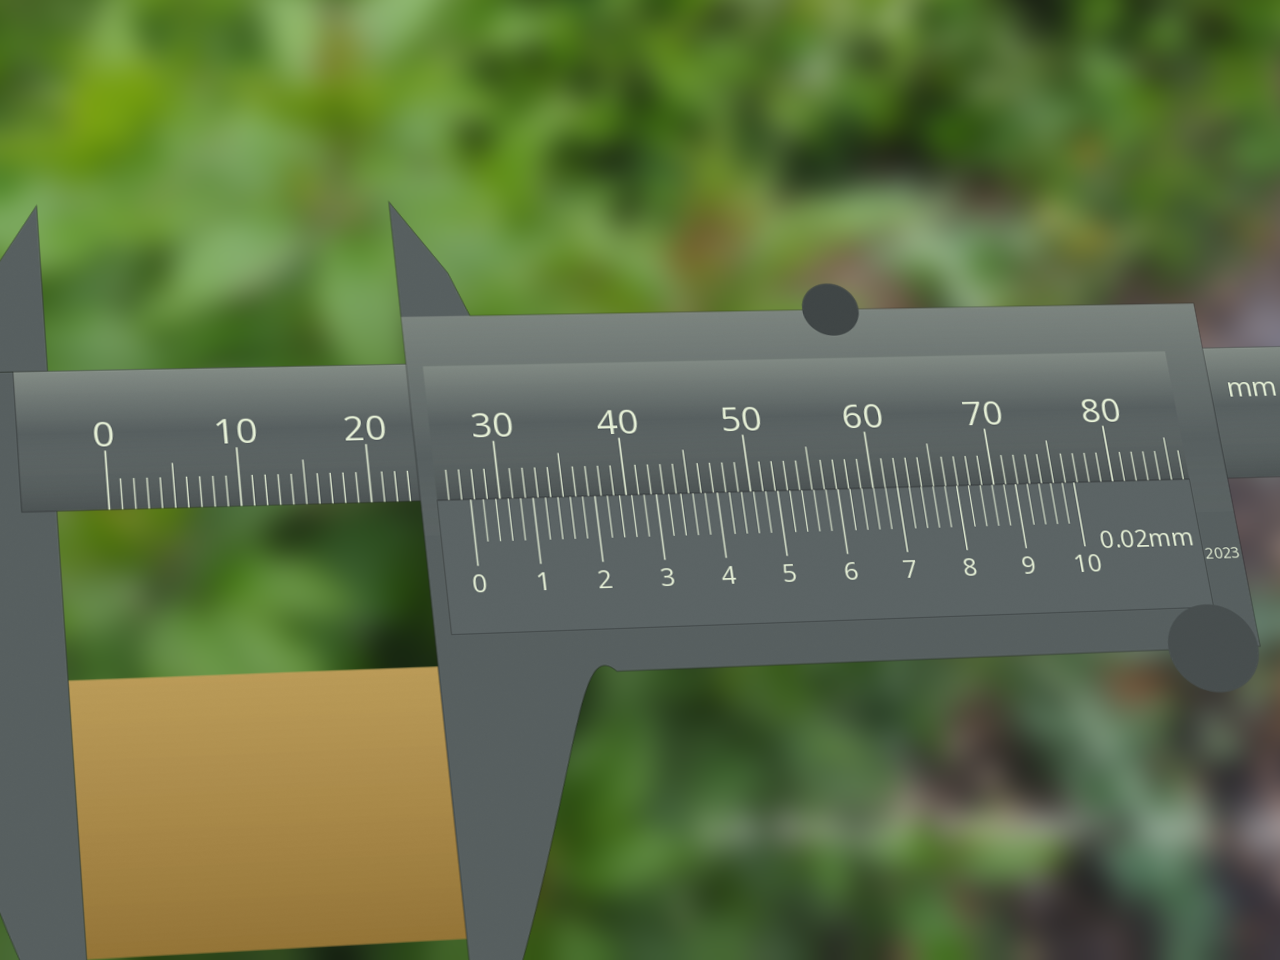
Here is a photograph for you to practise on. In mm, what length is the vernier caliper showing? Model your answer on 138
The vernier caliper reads 27.7
